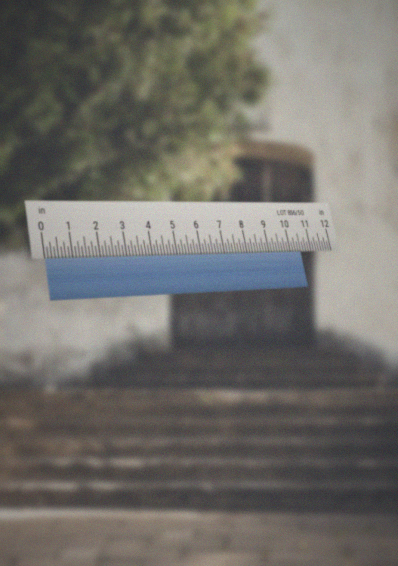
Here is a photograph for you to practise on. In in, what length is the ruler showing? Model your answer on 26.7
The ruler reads 10.5
